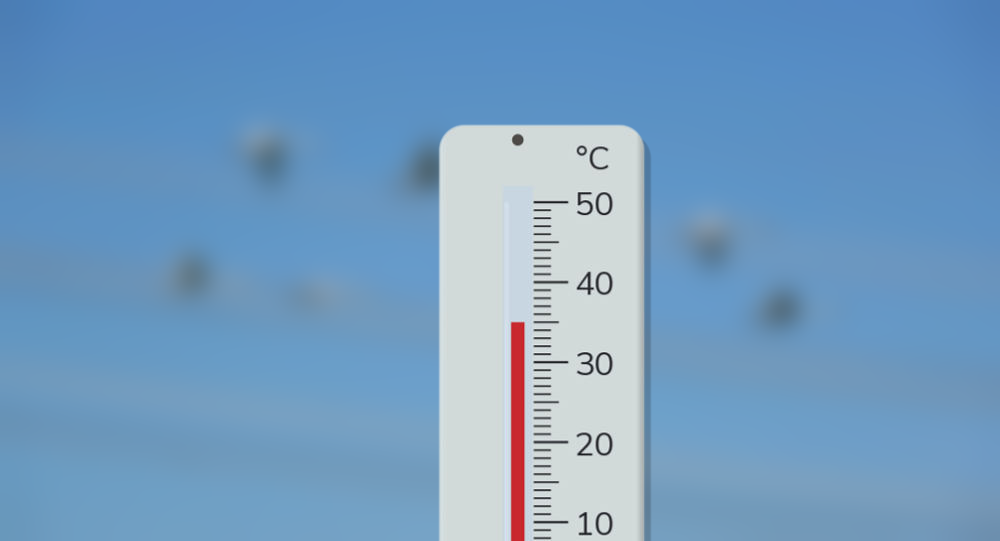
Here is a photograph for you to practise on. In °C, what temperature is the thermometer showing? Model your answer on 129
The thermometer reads 35
